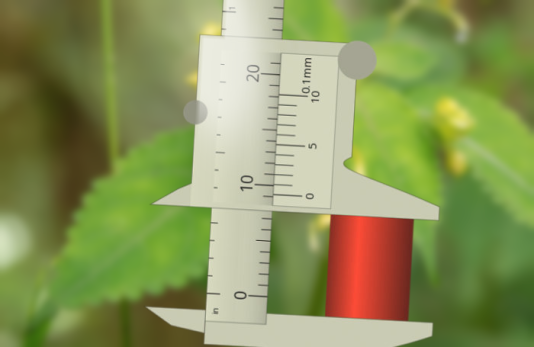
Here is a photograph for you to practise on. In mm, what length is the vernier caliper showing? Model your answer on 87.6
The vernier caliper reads 9.2
